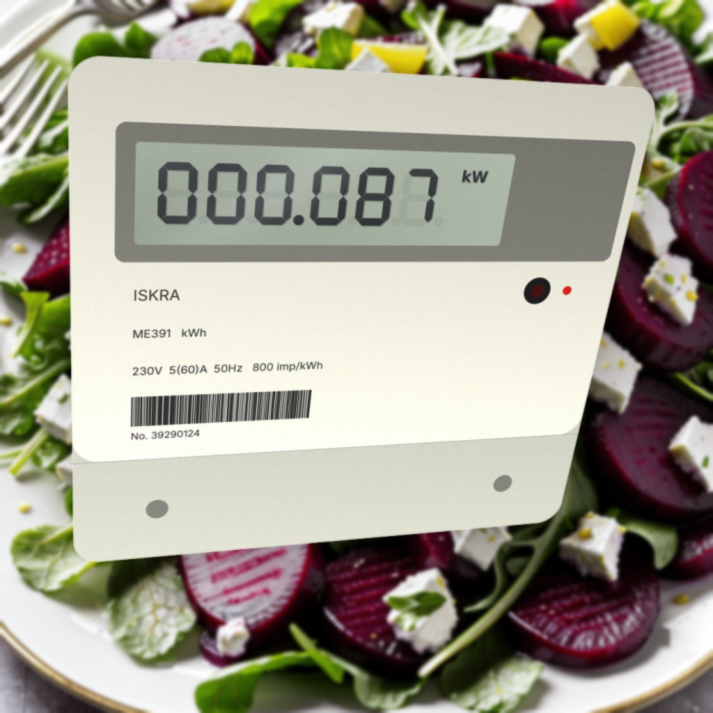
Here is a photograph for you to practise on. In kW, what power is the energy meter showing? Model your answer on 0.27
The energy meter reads 0.087
